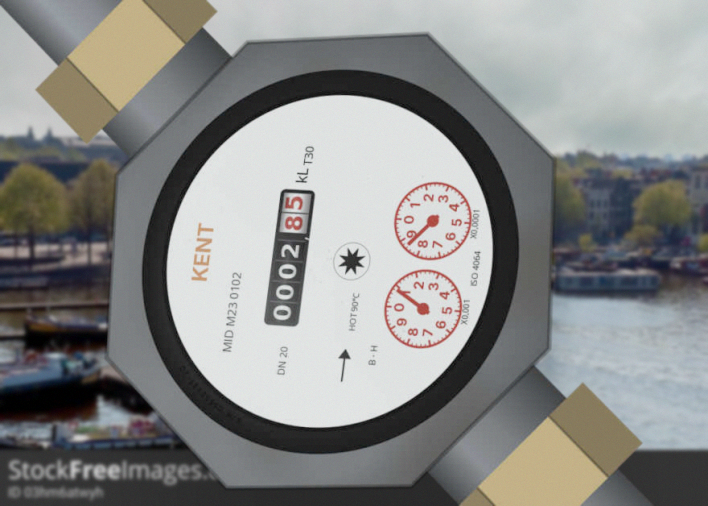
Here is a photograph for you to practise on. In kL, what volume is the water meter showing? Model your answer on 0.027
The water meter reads 2.8508
